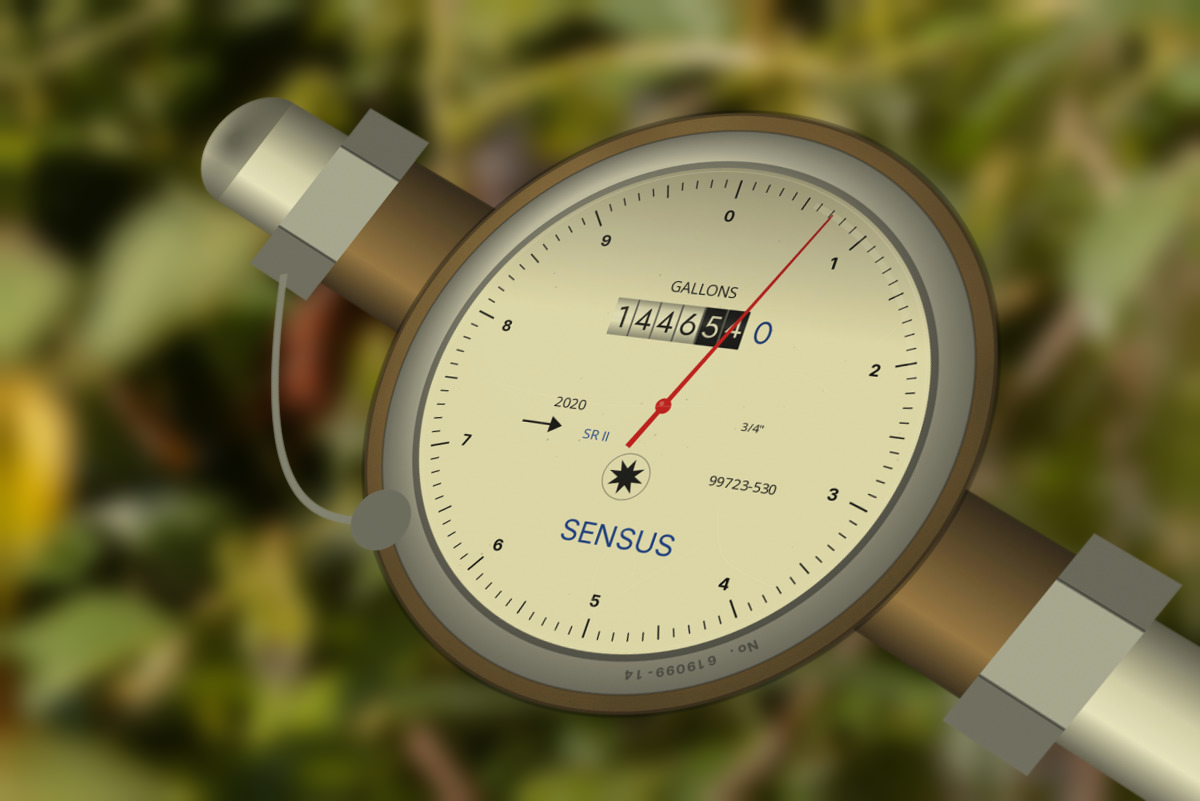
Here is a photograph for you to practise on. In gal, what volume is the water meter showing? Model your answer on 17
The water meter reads 1446540.7
